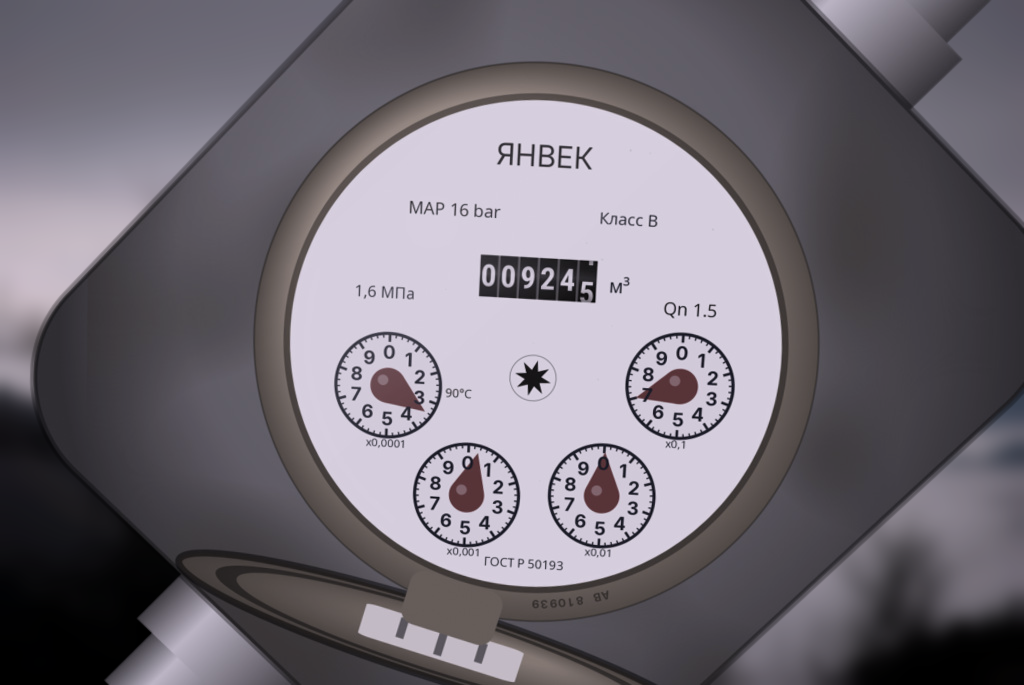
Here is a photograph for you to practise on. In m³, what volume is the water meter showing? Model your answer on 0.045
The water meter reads 9244.7003
